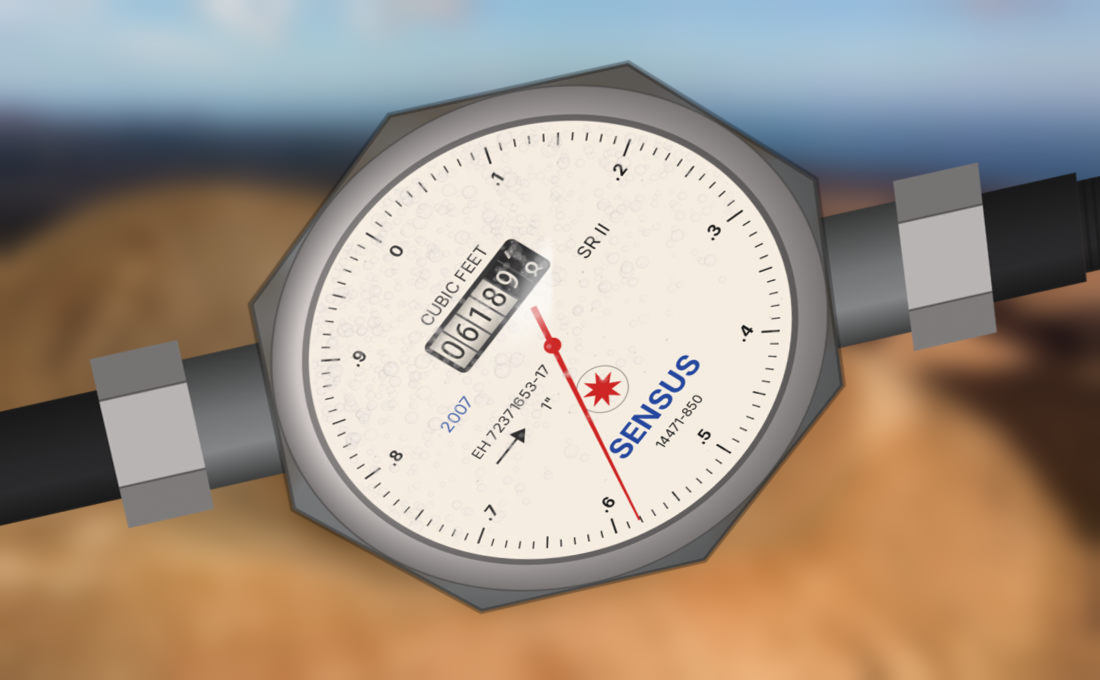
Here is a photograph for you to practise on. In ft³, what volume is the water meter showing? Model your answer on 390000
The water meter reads 61897.58
